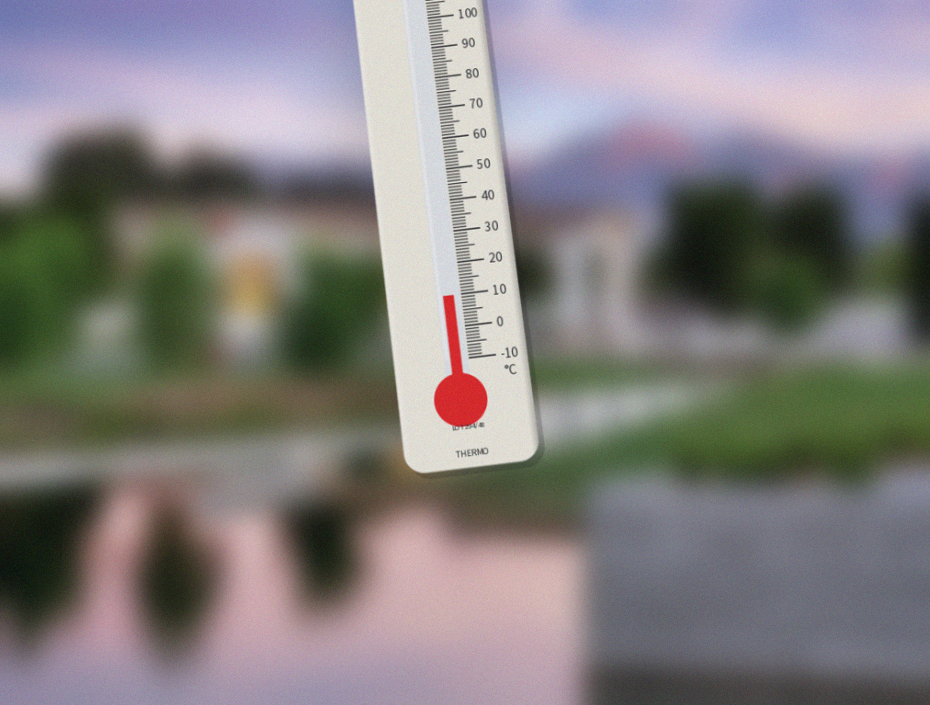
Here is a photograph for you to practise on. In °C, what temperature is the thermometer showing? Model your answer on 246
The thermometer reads 10
